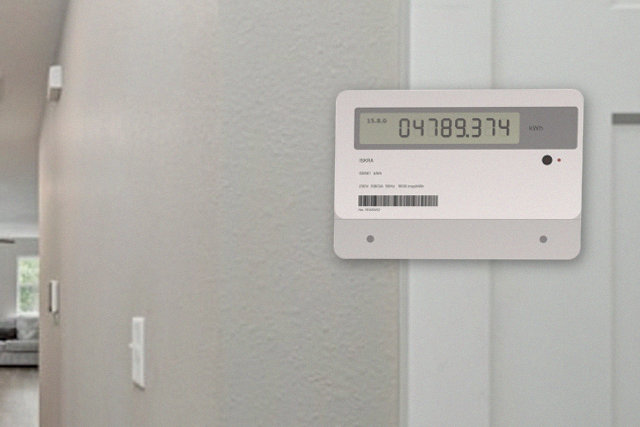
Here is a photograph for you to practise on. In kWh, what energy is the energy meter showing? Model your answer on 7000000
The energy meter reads 4789.374
